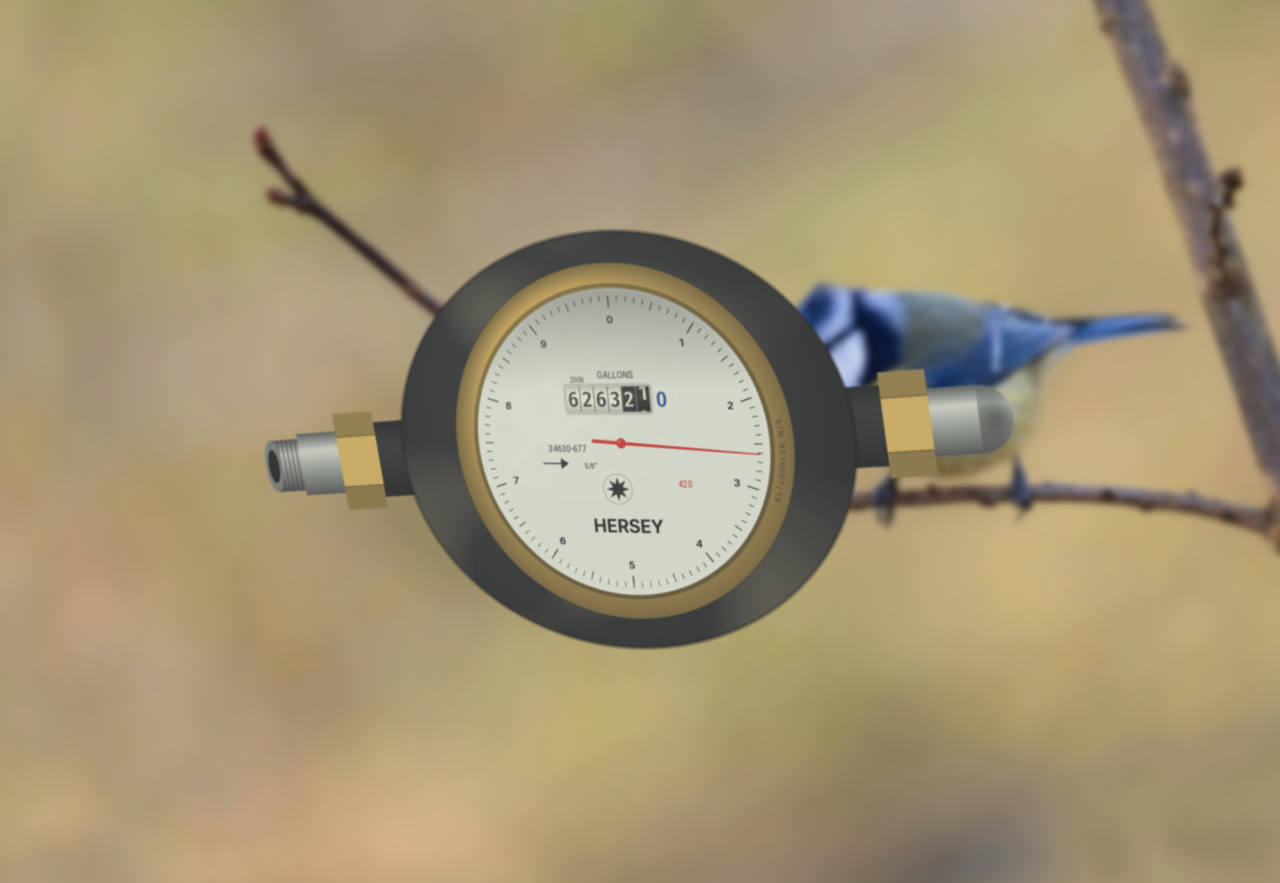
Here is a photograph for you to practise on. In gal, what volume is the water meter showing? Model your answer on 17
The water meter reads 6263212.6
